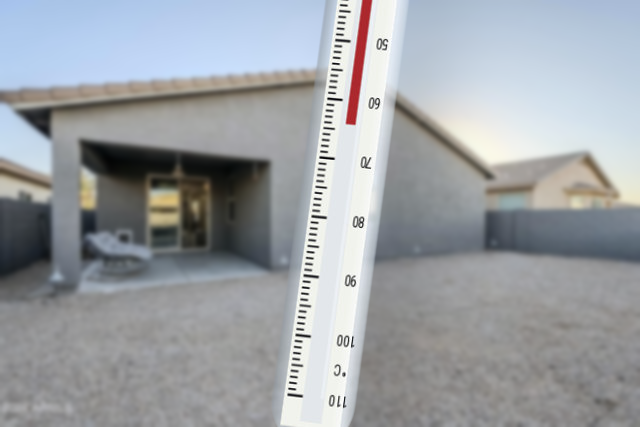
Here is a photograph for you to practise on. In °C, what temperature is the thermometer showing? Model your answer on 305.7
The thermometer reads 64
